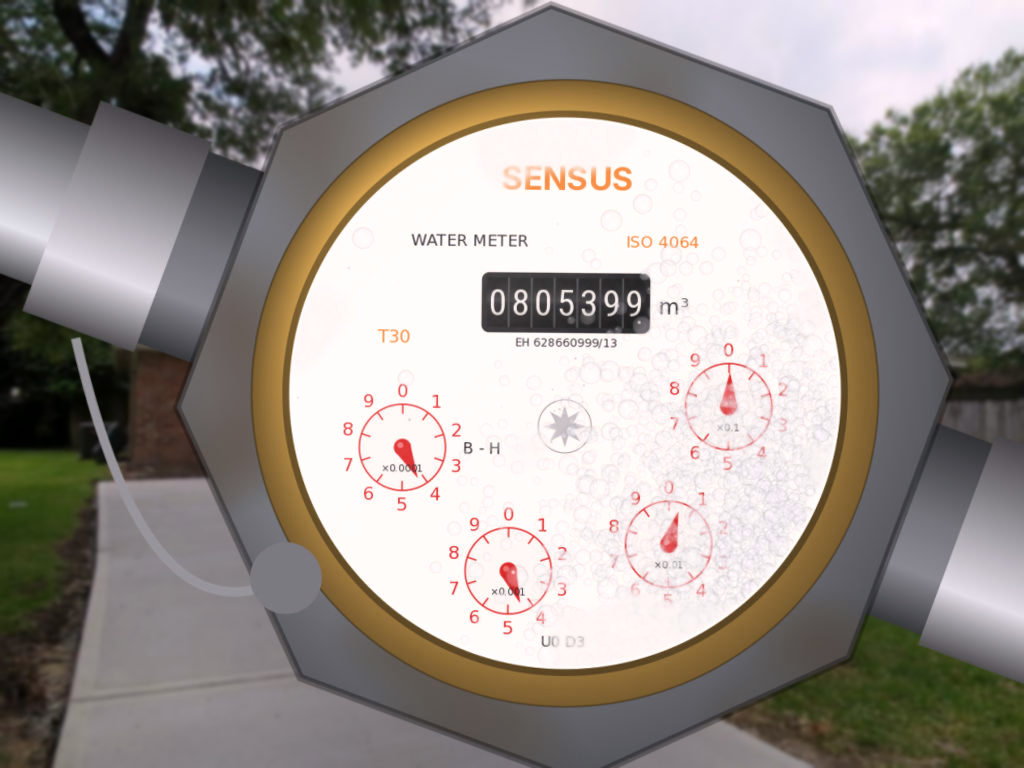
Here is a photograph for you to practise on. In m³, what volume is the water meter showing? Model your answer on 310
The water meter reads 805399.0044
